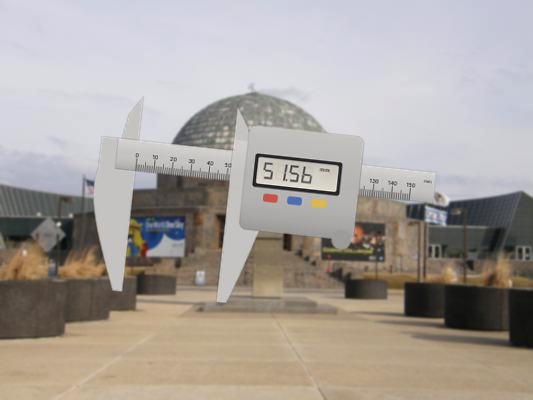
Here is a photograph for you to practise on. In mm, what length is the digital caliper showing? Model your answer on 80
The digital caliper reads 51.56
